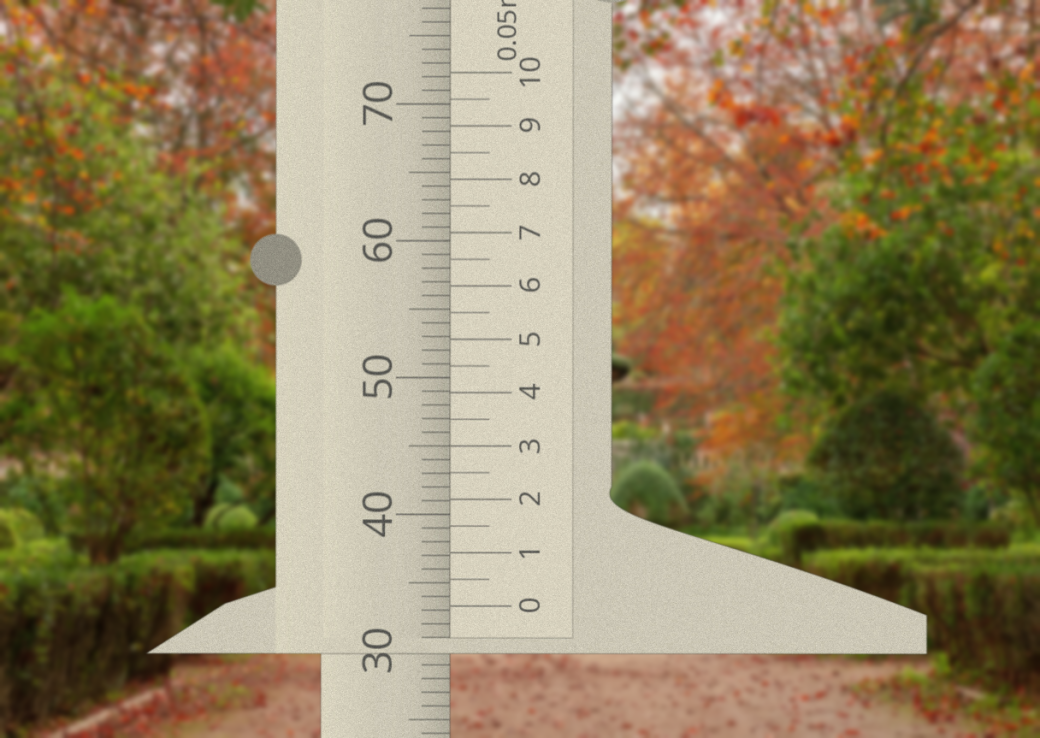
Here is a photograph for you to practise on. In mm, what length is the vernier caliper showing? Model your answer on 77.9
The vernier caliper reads 33.3
